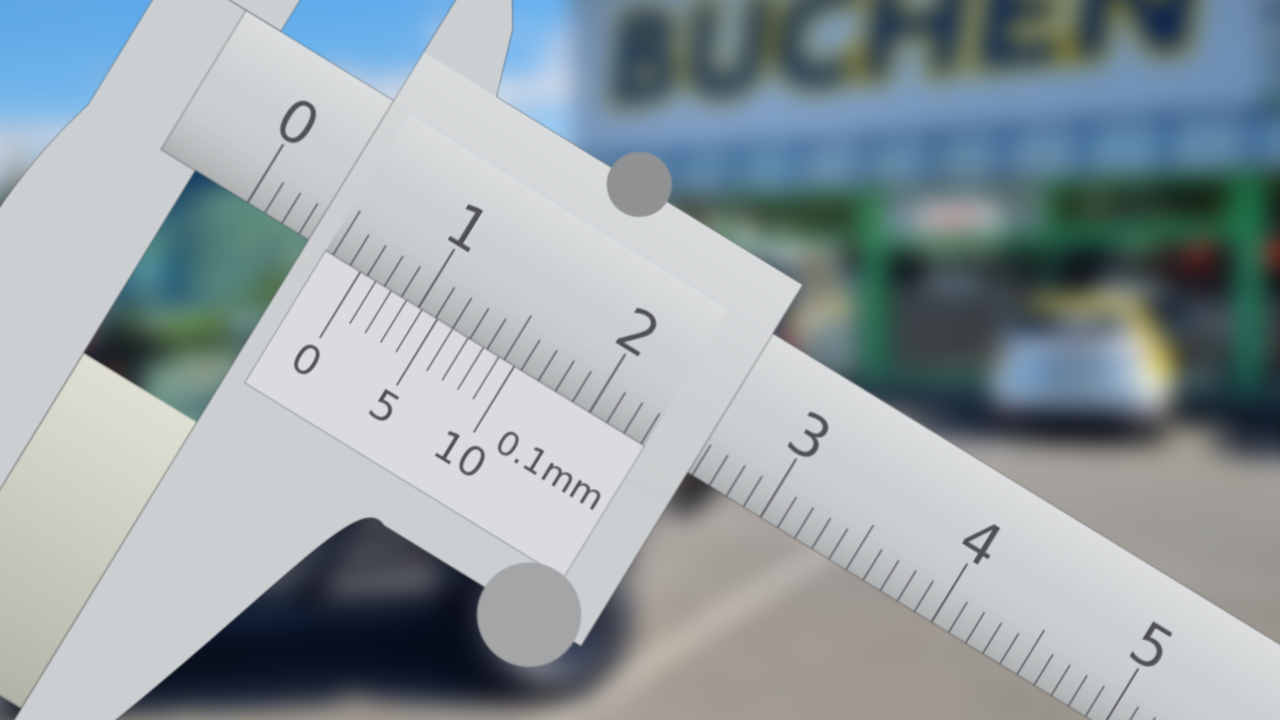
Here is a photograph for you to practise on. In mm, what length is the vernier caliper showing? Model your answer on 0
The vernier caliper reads 6.6
